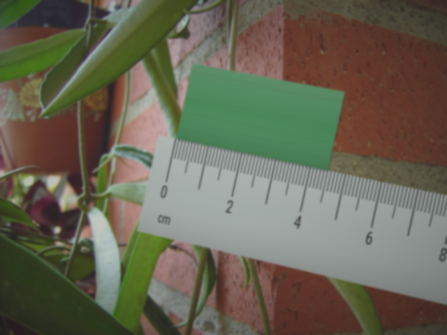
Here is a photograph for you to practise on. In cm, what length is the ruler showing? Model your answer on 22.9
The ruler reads 4.5
